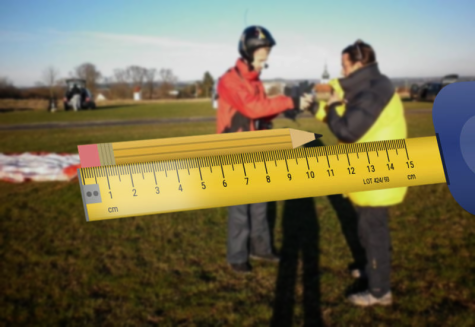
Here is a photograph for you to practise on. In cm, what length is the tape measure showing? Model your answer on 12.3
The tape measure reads 11
